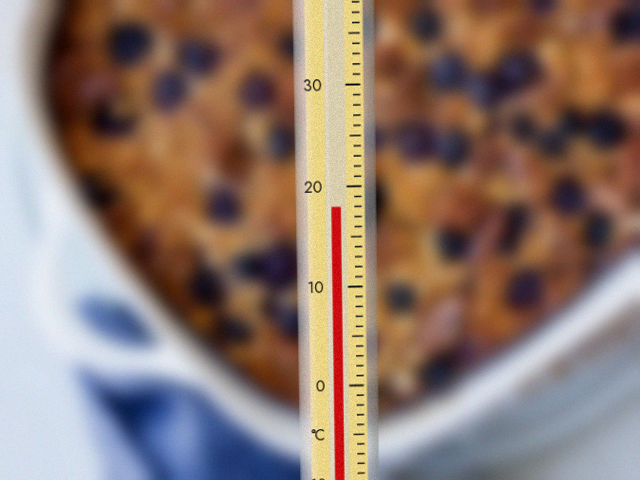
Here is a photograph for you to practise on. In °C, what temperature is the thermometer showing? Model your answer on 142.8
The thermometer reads 18
